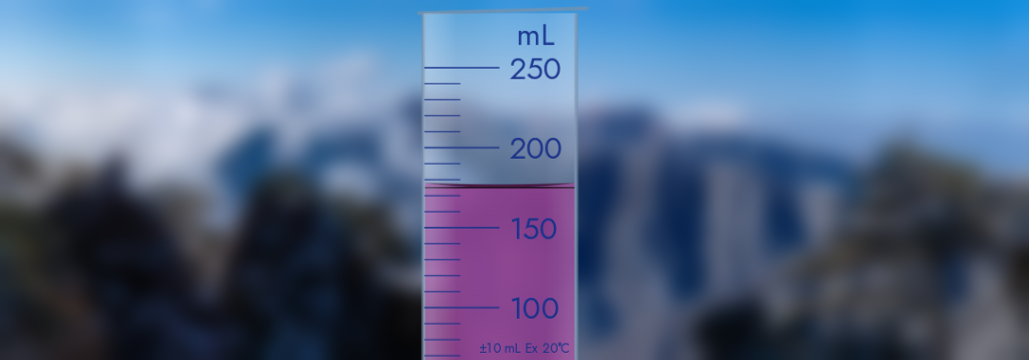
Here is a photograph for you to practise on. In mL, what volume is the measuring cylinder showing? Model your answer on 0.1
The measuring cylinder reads 175
